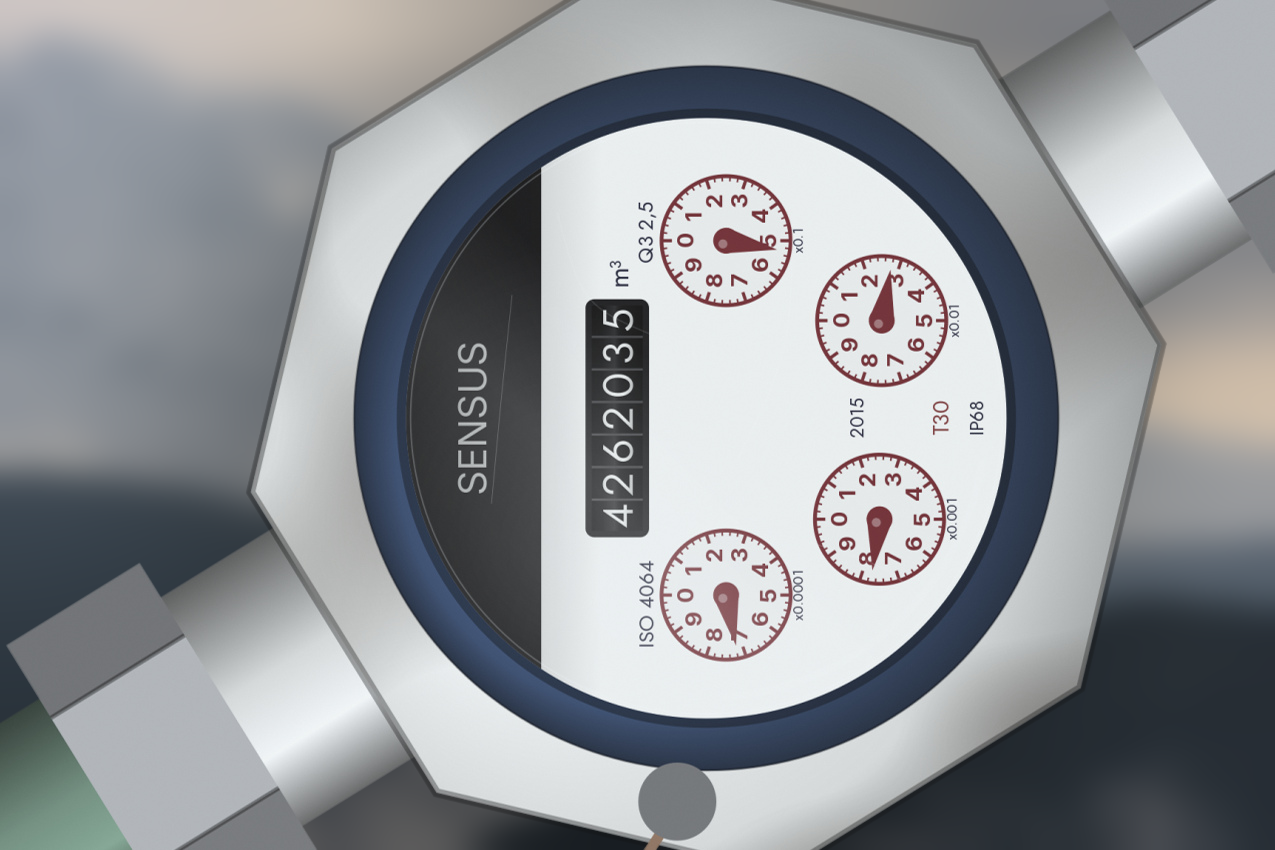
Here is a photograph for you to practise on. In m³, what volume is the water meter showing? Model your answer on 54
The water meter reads 4262035.5277
